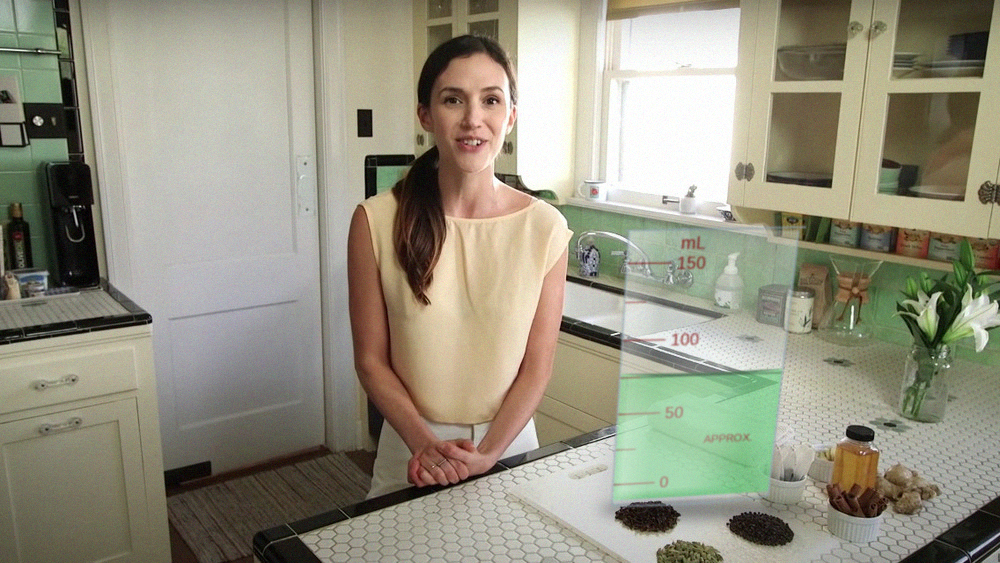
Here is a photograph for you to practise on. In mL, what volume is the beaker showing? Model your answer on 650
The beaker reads 75
